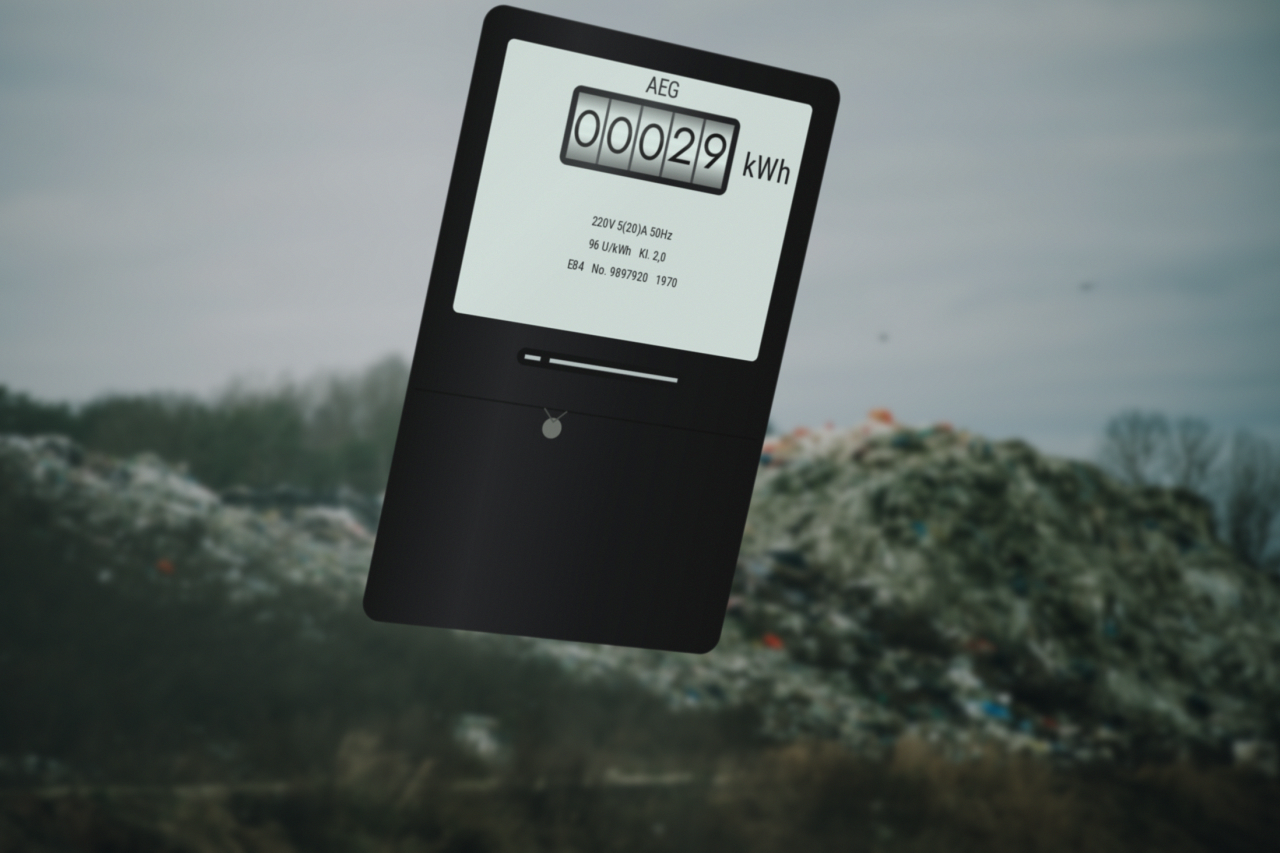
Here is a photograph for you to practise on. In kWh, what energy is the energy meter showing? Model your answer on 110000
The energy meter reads 29
